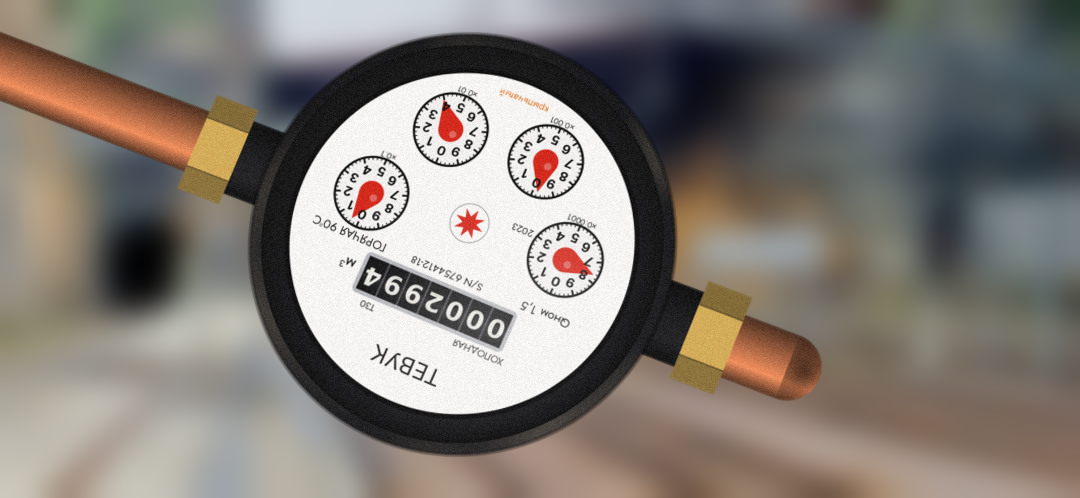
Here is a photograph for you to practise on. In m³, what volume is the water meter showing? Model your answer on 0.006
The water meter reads 2994.0397
